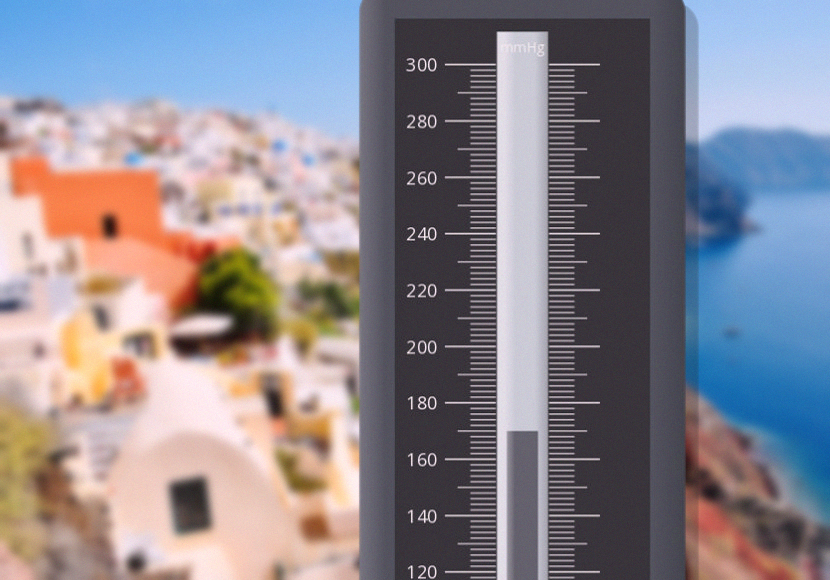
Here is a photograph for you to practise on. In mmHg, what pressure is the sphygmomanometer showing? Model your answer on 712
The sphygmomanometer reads 170
